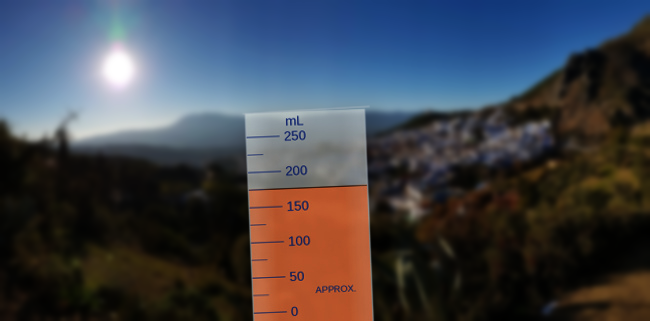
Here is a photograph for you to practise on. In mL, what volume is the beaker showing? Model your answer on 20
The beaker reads 175
